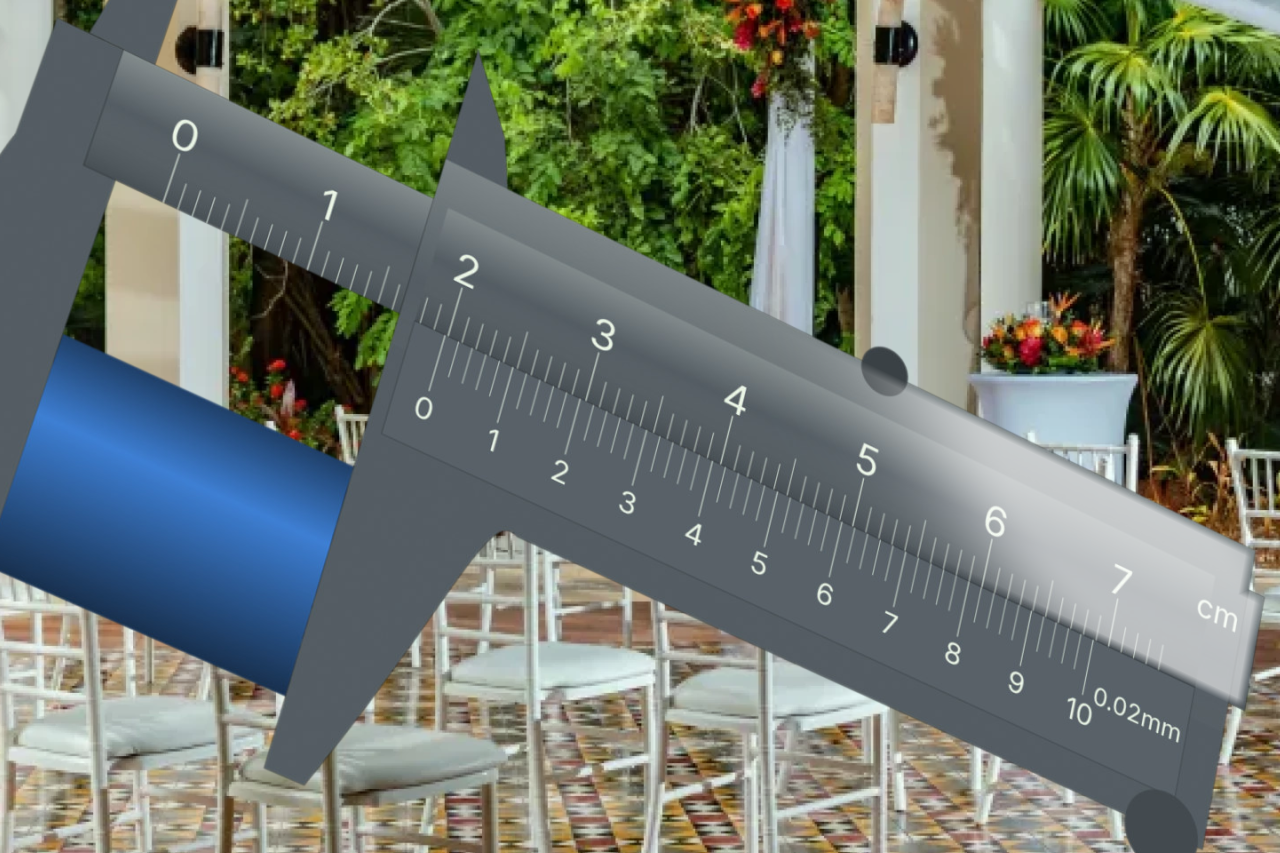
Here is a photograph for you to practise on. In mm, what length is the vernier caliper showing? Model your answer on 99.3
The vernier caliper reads 19.8
